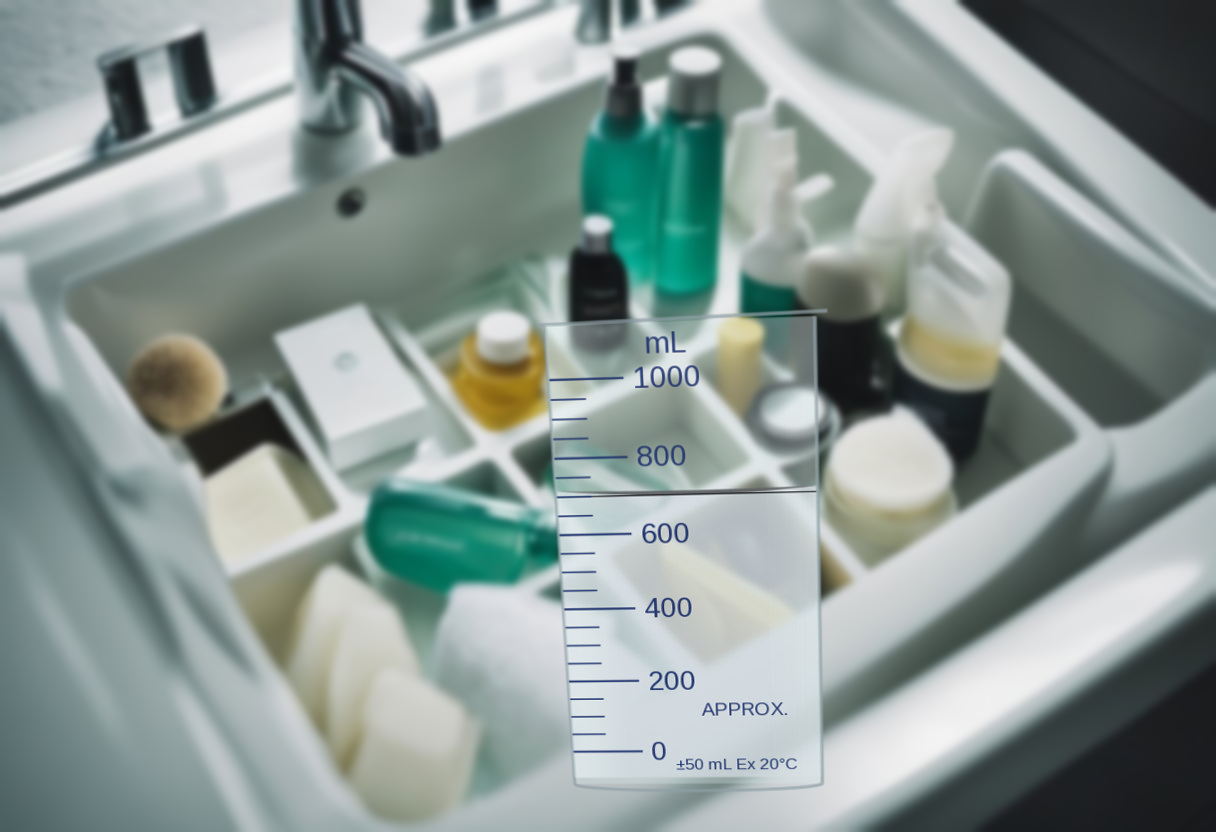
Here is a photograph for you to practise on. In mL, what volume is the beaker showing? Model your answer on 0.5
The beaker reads 700
